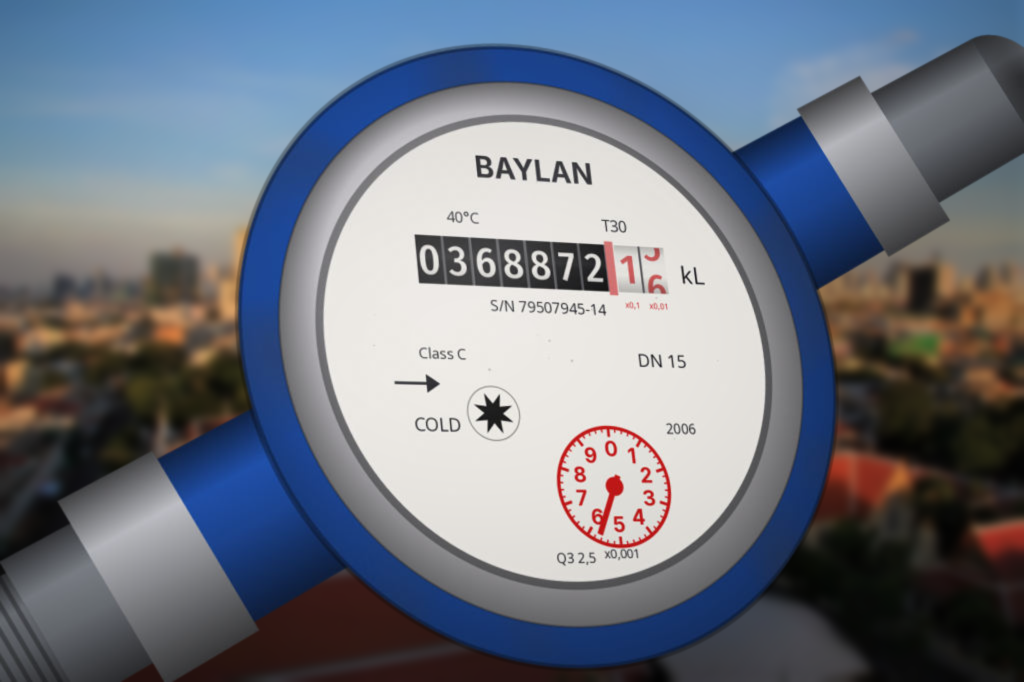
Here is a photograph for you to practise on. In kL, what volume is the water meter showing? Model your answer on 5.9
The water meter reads 368872.155
